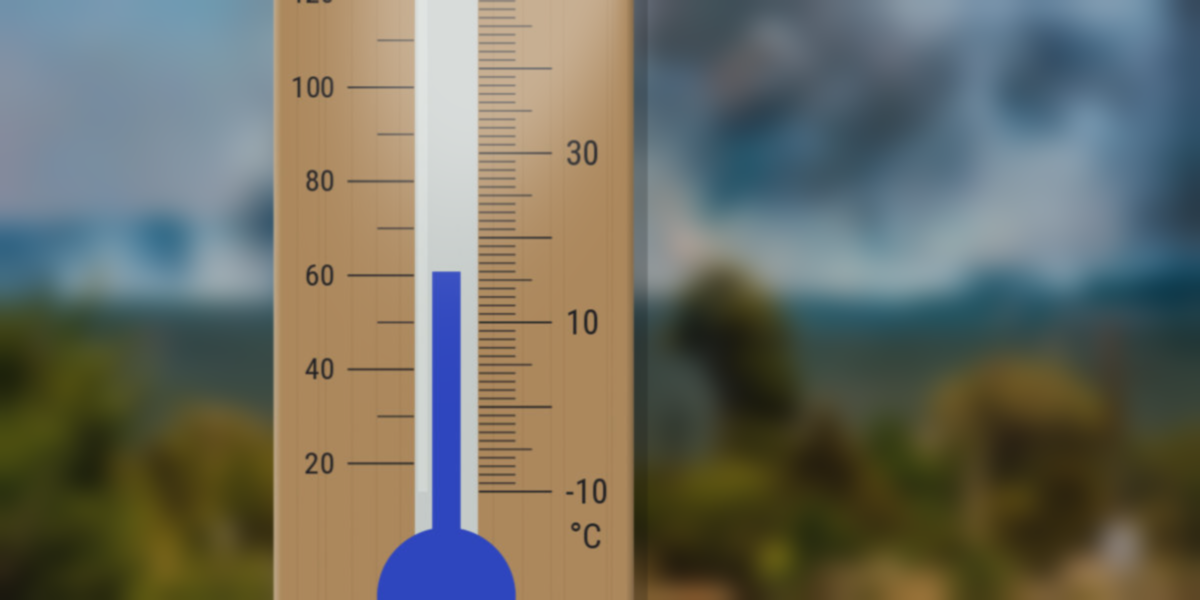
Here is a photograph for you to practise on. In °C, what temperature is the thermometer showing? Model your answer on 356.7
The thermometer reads 16
